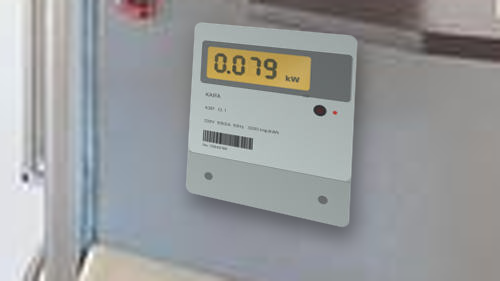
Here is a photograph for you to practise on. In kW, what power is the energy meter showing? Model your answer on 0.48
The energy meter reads 0.079
